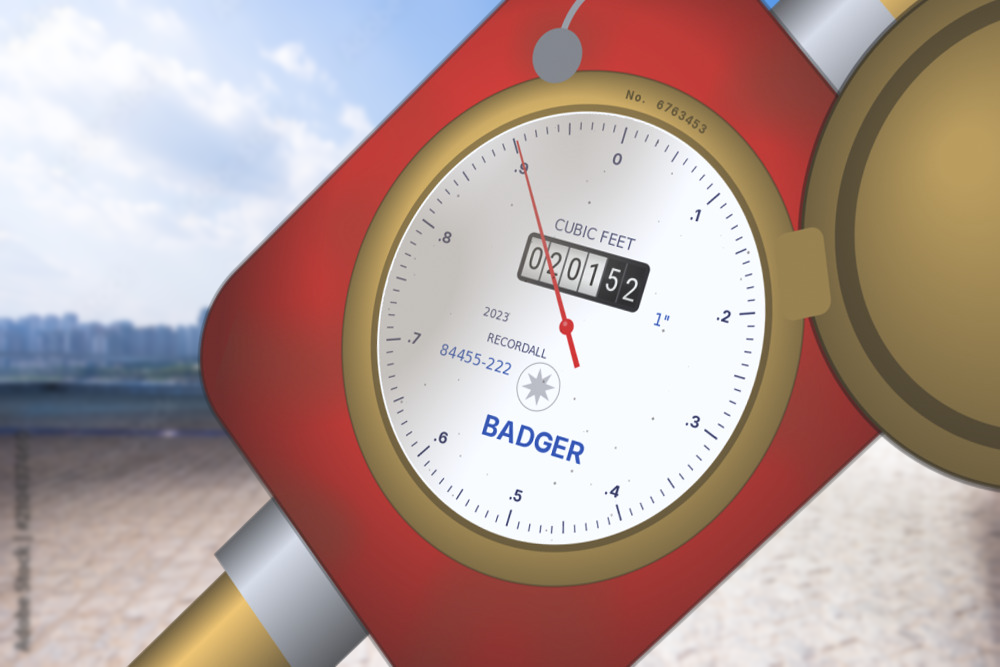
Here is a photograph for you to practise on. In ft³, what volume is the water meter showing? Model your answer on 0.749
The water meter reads 20151.90
